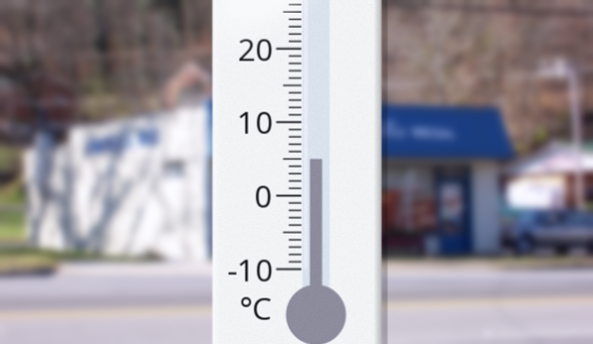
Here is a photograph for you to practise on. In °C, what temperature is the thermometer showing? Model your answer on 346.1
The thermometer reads 5
